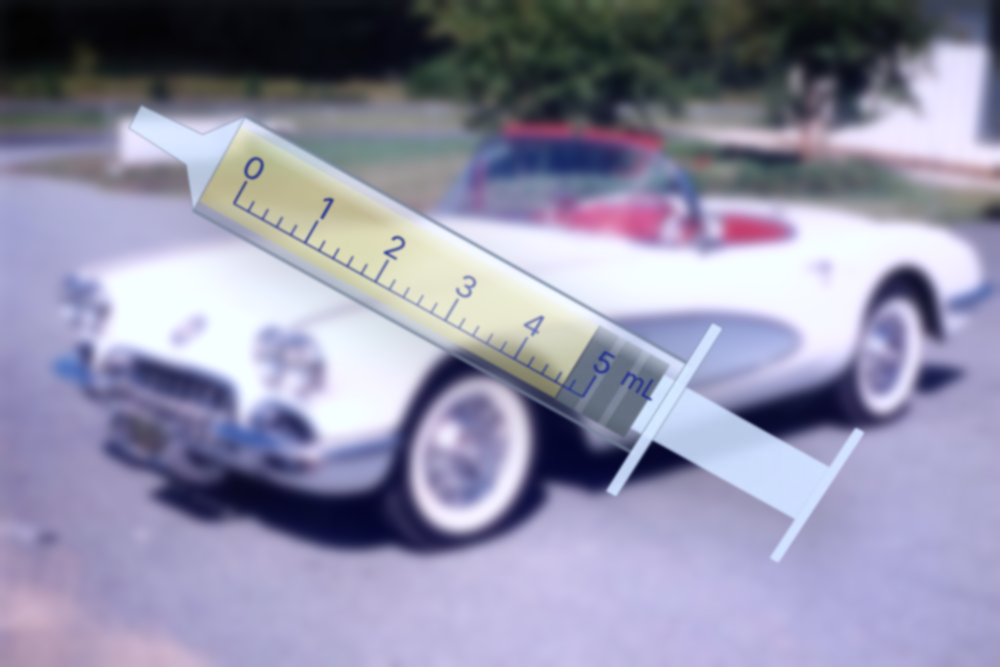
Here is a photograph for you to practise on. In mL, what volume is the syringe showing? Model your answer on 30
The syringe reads 4.7
